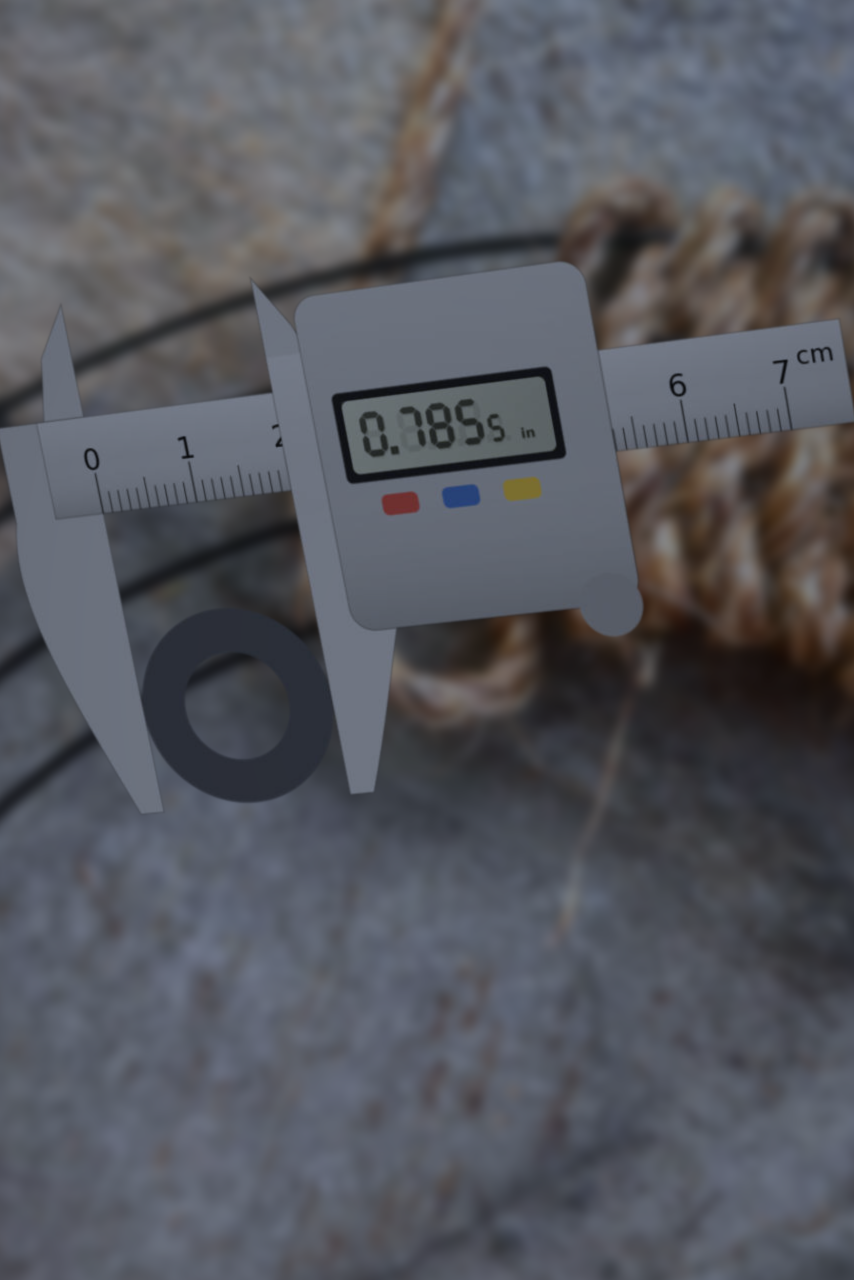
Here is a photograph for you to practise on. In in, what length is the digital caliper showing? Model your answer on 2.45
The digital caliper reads 0.7855
